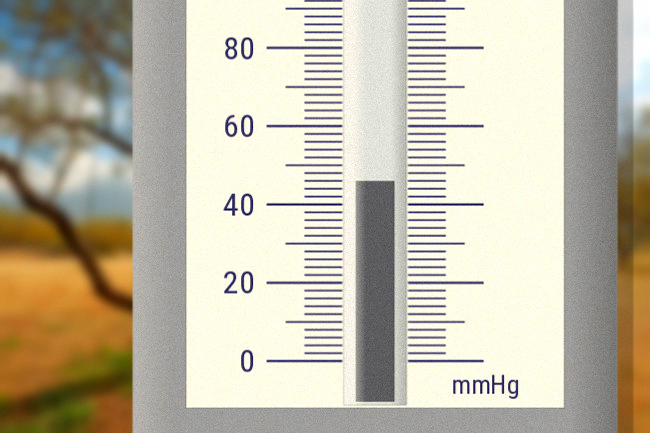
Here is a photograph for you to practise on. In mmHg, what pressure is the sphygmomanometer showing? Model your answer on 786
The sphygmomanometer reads 46
